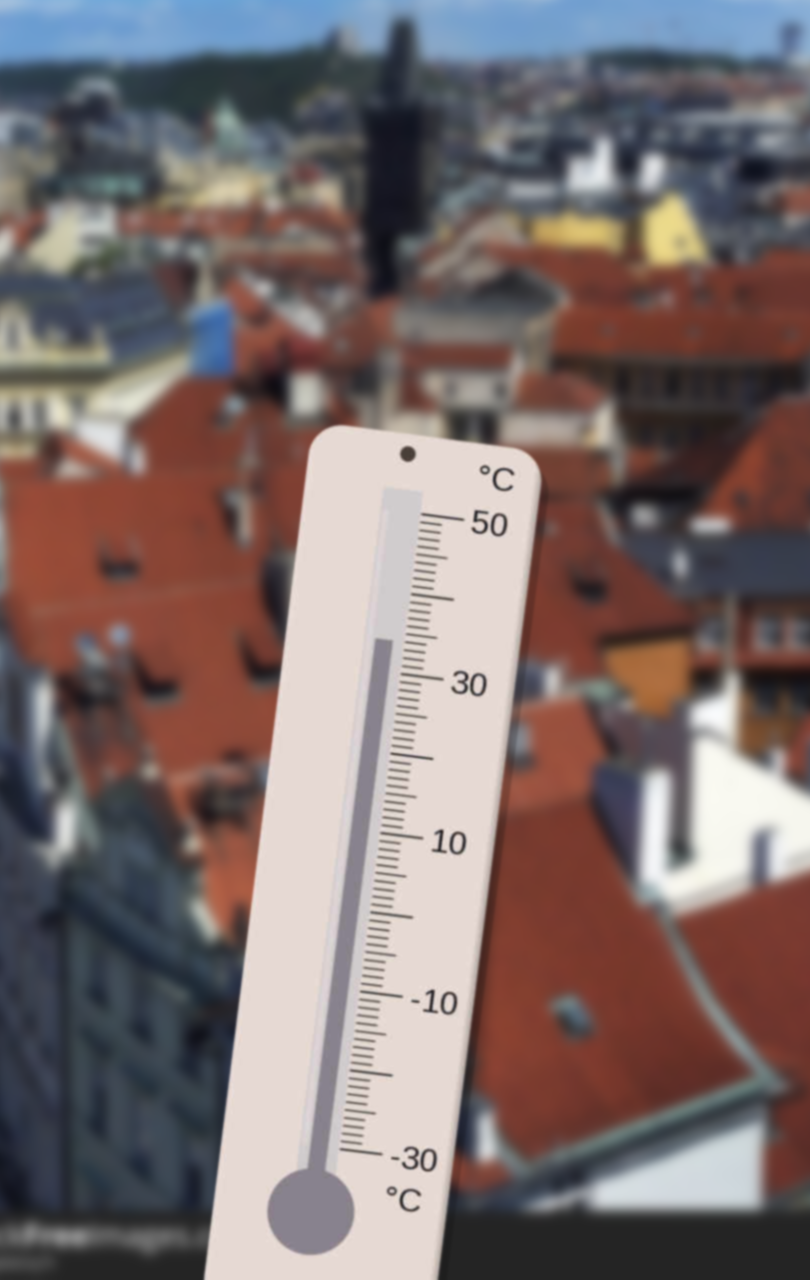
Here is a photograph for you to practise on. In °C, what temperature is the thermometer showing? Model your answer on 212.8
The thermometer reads 34
